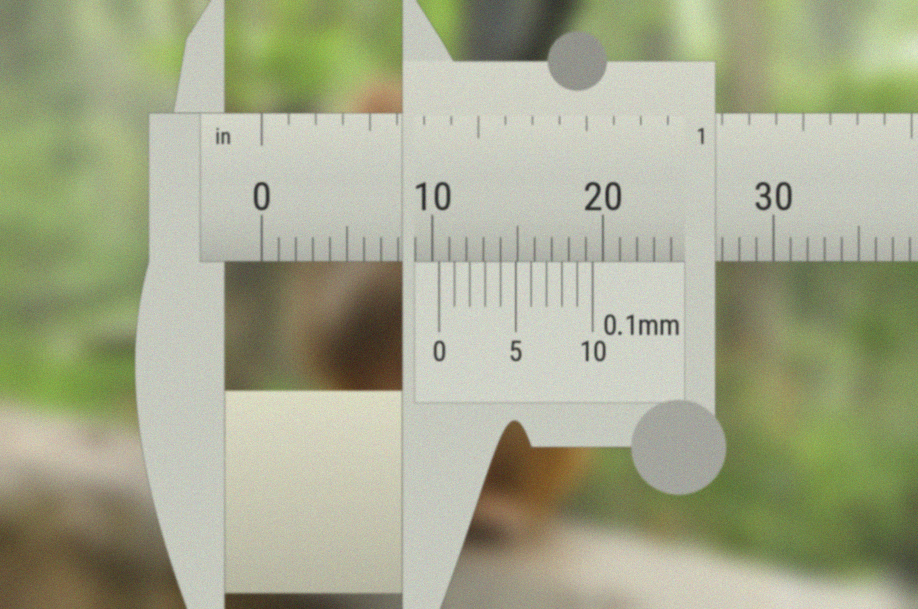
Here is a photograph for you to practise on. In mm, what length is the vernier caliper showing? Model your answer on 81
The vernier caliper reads 10.4
